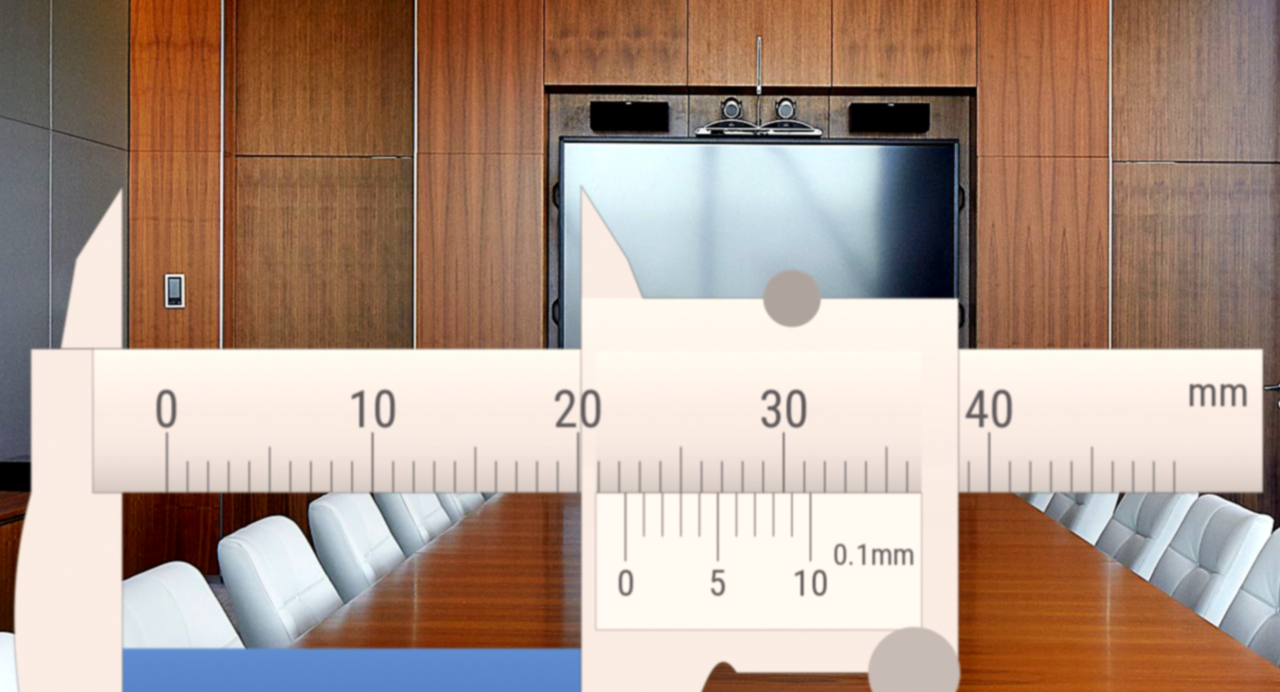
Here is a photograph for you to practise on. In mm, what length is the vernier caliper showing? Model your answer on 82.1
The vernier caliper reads 22.3
